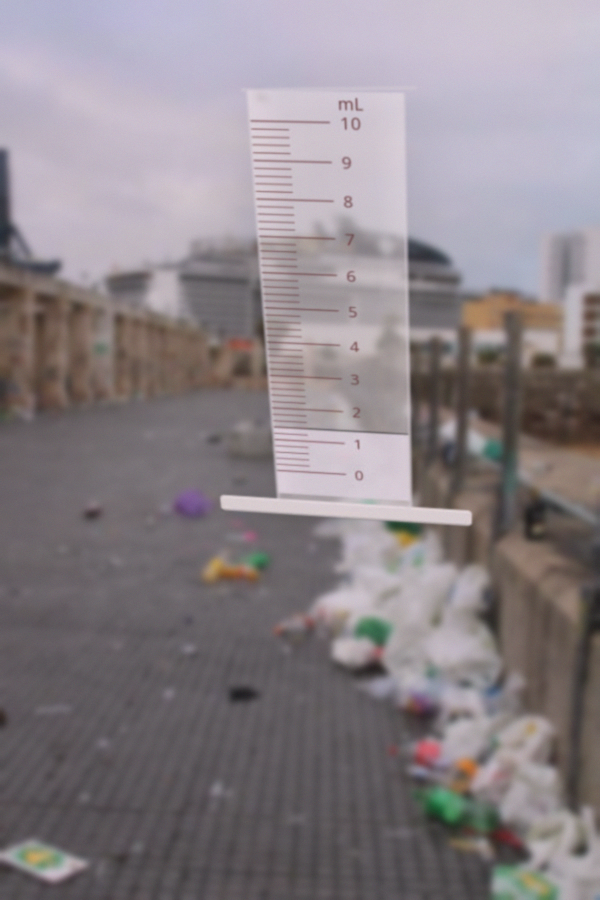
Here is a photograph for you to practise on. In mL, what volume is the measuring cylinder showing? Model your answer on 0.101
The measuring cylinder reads 1.4
